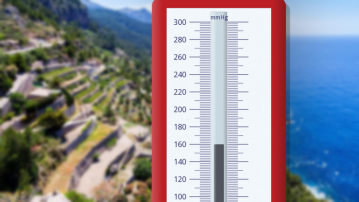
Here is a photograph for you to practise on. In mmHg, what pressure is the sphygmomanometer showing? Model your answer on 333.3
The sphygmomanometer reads 160
